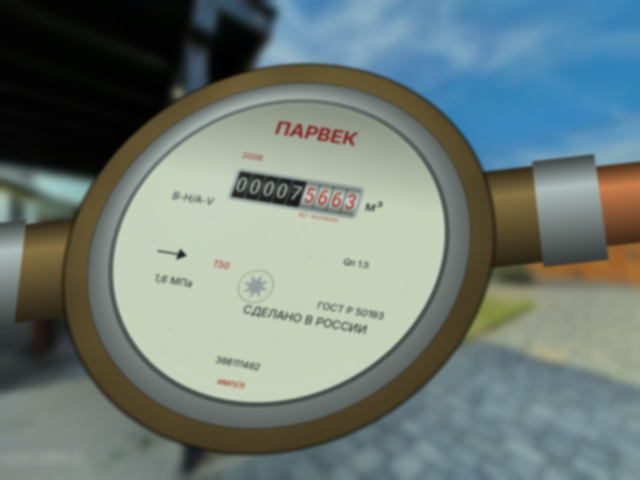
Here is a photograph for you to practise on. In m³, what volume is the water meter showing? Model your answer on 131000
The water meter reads 7.5663
